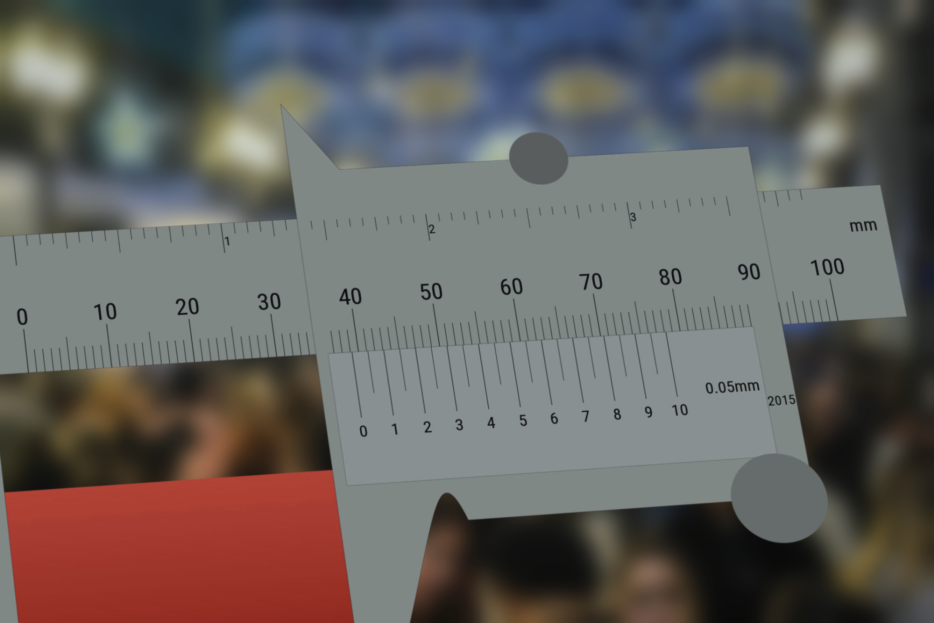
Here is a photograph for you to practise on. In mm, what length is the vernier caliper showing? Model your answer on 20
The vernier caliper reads 39.2
